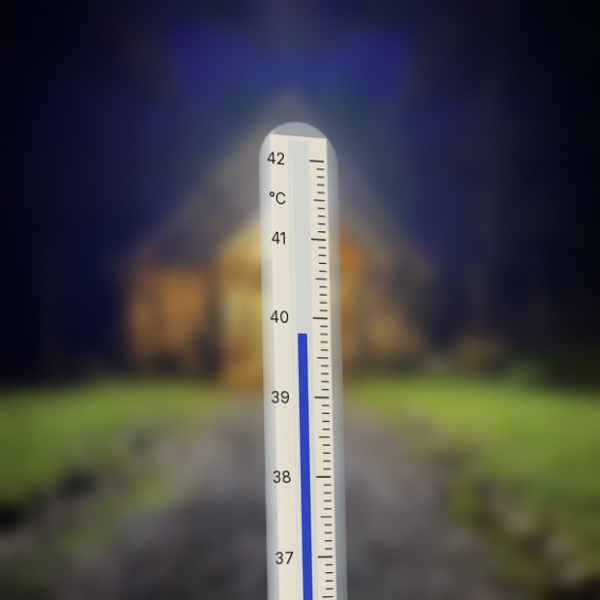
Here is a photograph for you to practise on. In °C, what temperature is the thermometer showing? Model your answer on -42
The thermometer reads 39.8
